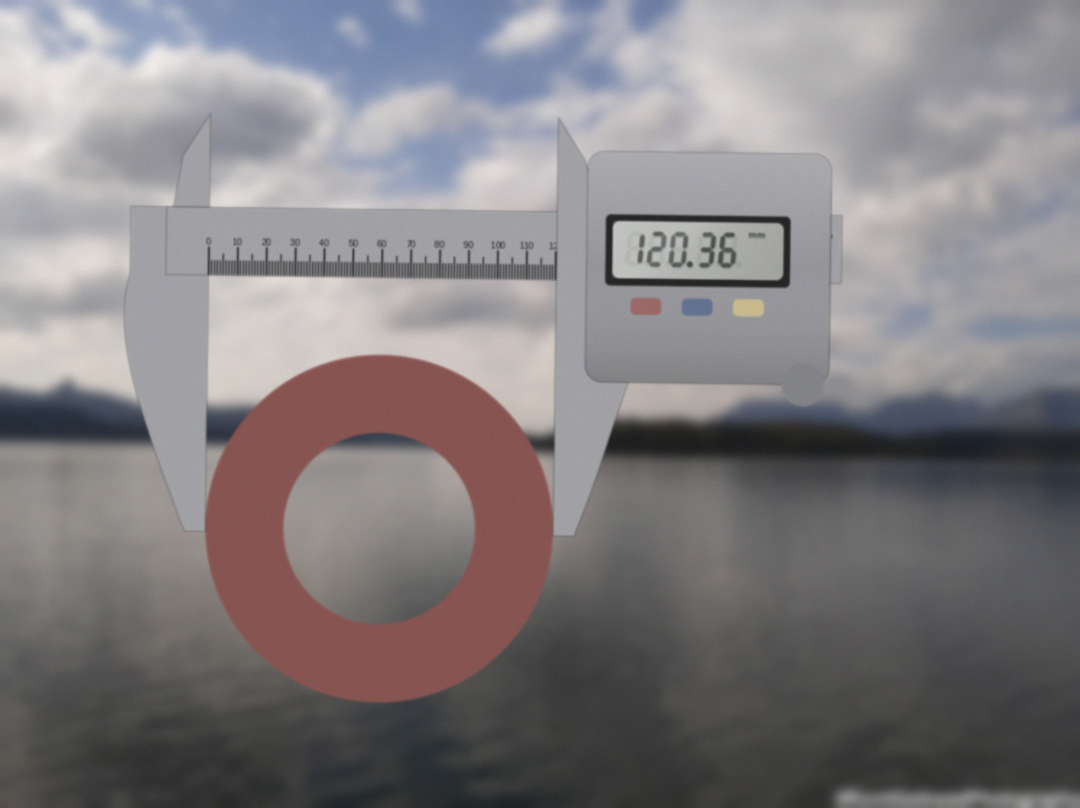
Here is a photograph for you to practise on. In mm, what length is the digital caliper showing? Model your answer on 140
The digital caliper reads 120.36
